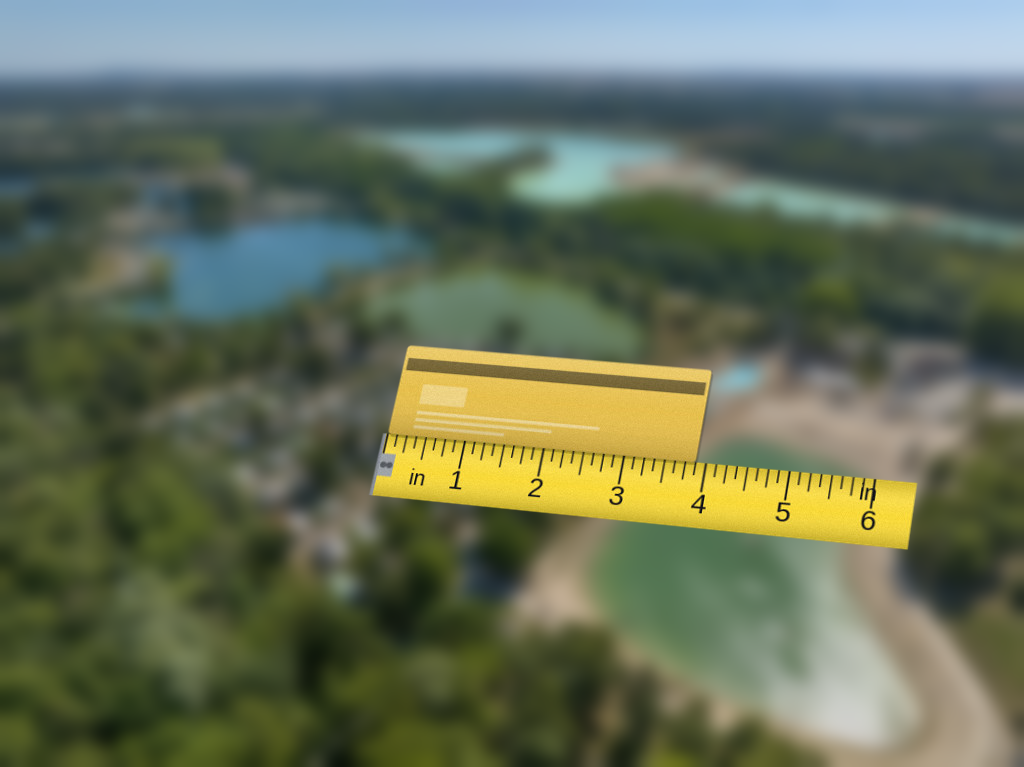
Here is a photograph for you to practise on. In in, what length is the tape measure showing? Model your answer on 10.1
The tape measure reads 3.875
